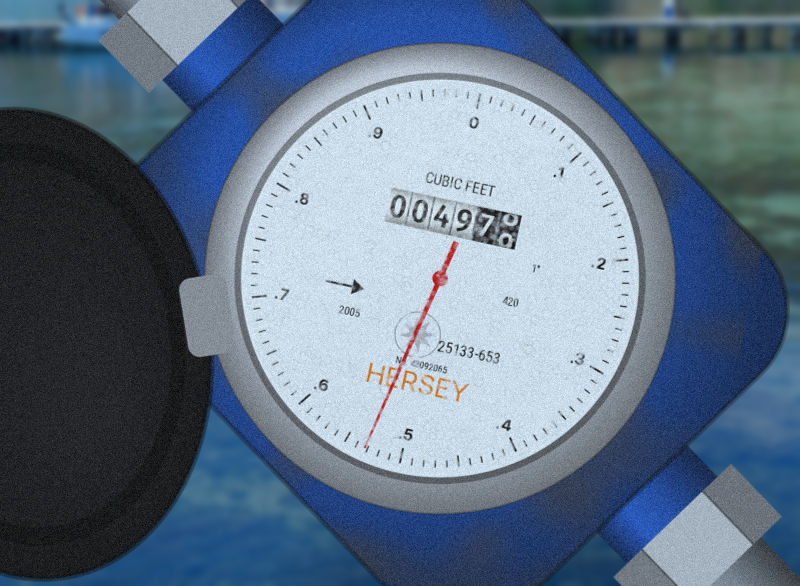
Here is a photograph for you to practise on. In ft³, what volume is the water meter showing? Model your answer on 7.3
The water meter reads 4978.53
